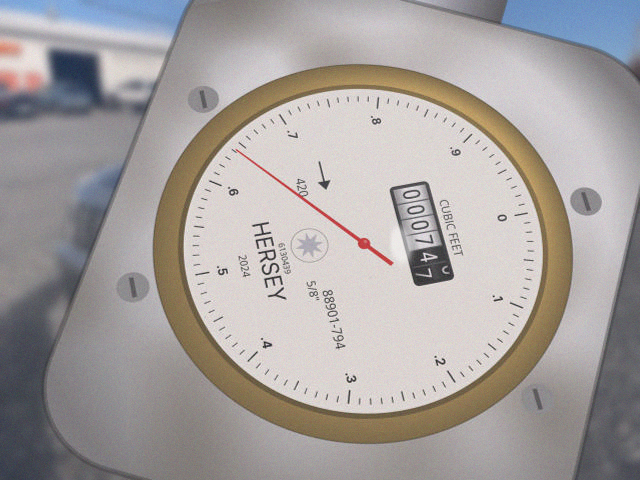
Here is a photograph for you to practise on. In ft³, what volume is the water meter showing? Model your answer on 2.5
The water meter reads 746.64
